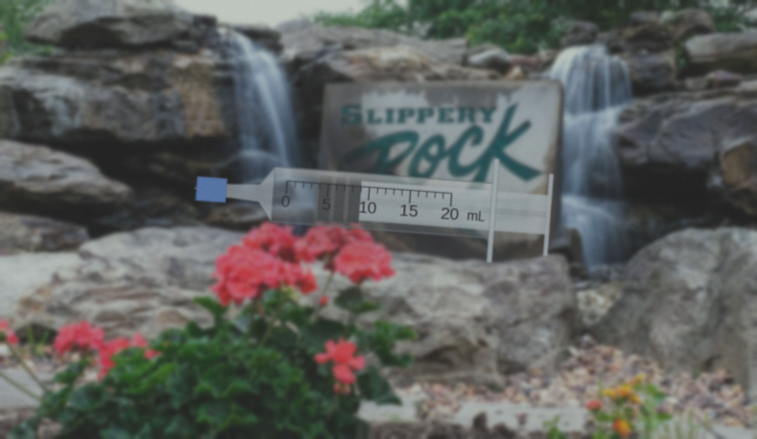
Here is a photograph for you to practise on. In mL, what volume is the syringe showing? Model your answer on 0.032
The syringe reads 4
